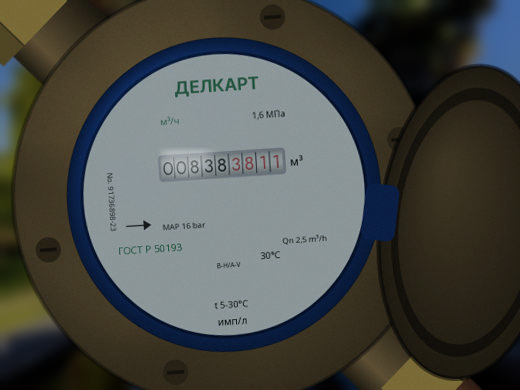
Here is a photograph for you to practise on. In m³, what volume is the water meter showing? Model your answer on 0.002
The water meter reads 838.3811
